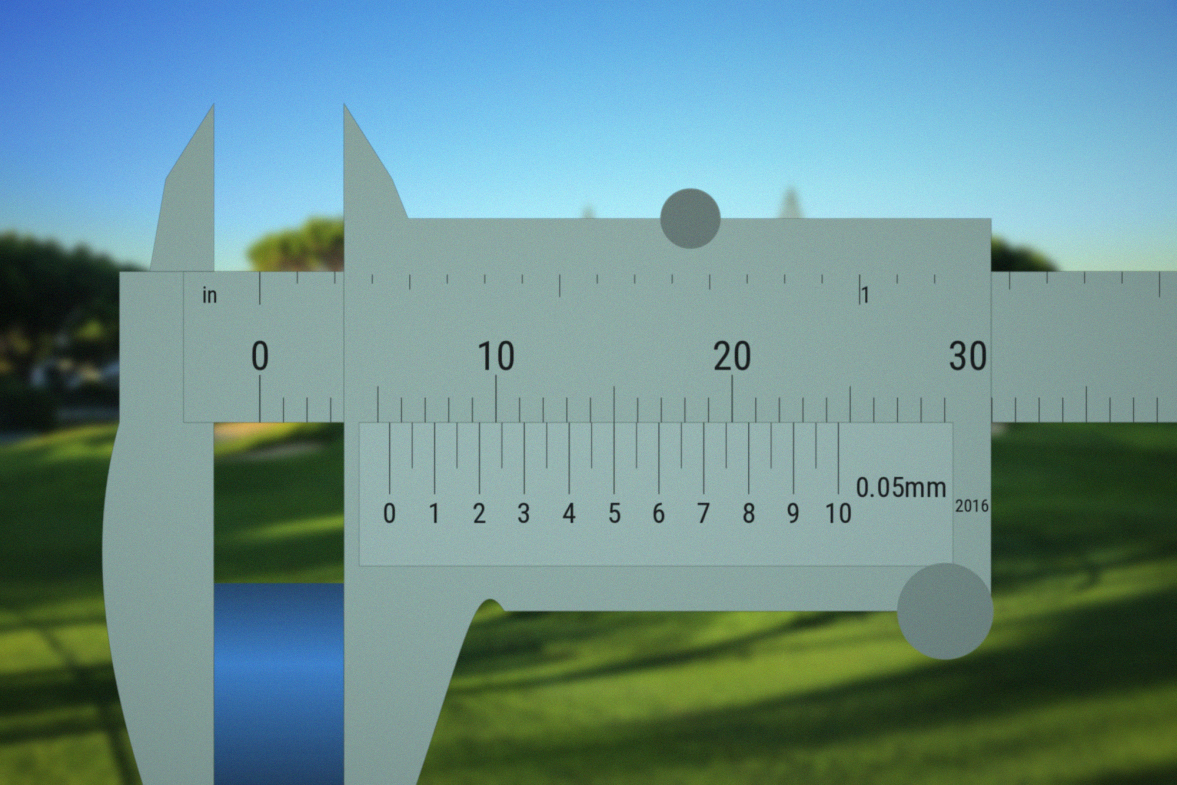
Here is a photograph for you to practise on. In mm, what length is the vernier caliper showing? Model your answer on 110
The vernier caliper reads 5.50
